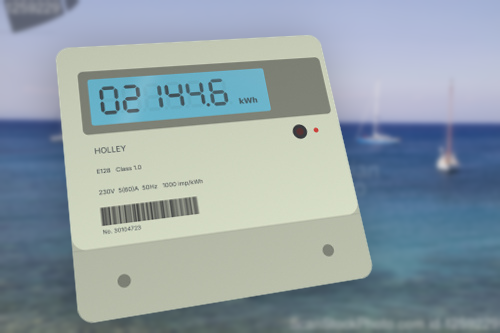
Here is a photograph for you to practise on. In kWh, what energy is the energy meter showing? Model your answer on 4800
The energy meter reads 2144.6
